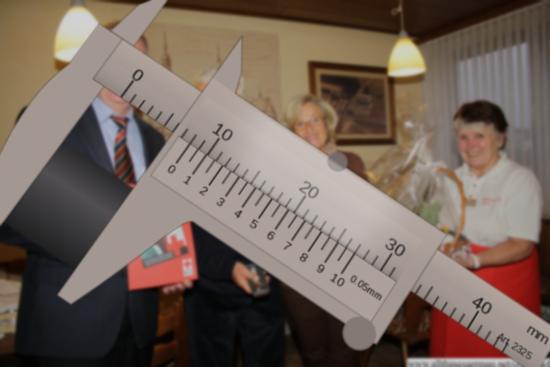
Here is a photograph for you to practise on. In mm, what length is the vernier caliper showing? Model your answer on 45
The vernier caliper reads 8.0
